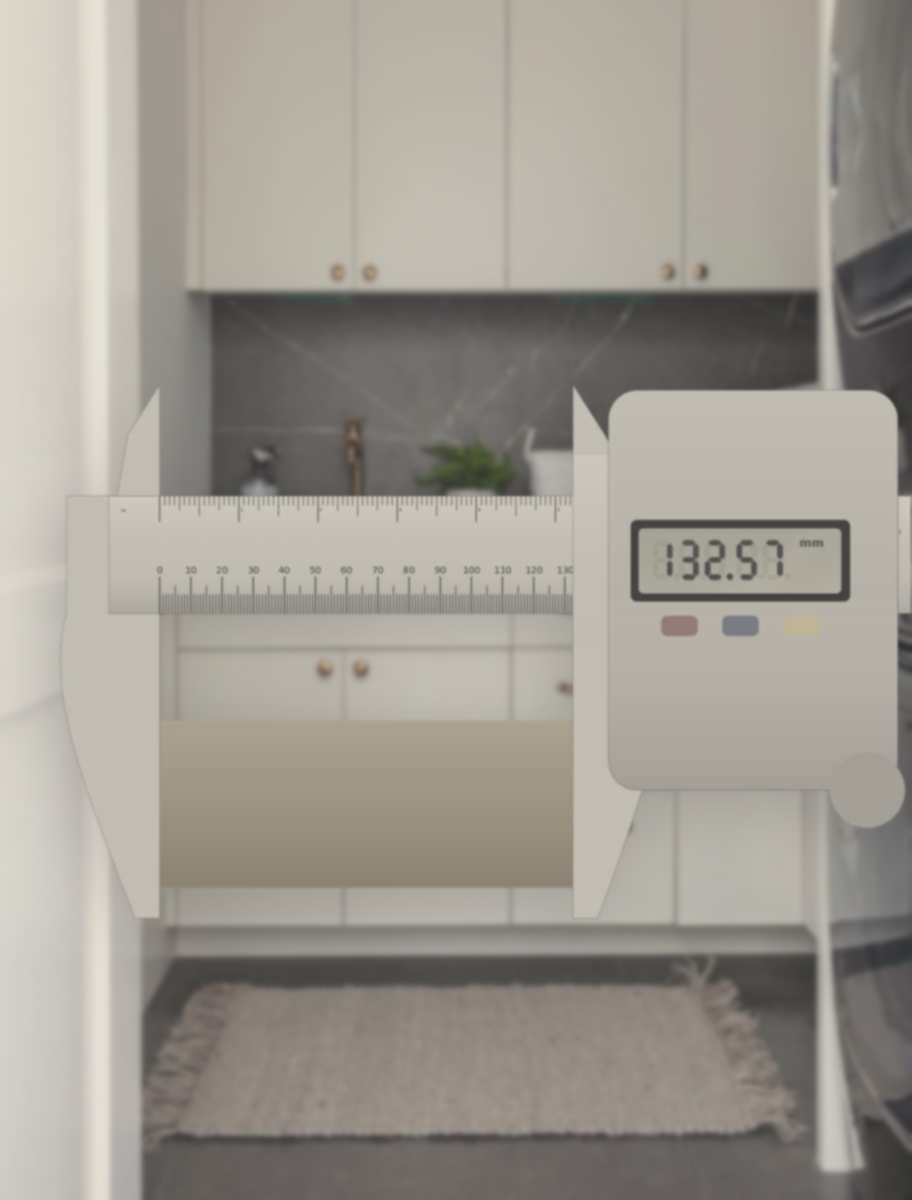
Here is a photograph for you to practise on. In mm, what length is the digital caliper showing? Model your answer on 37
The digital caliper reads 132.57
